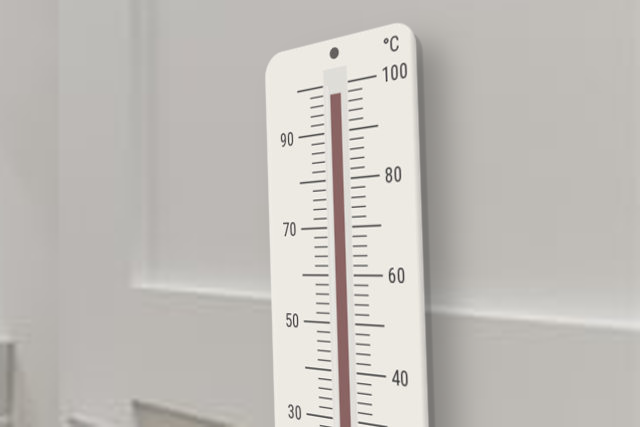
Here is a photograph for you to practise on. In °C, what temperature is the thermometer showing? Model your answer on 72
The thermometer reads 98
